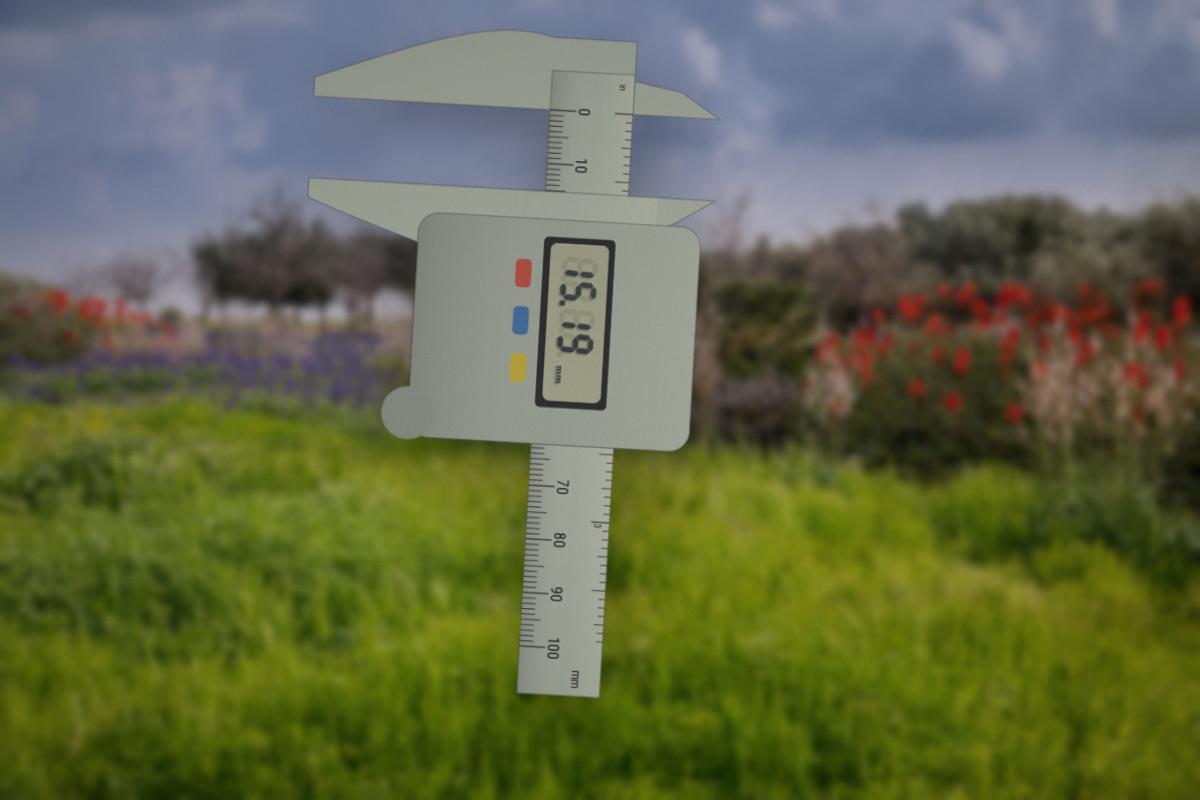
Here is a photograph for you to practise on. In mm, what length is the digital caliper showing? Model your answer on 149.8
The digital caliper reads 15.19
